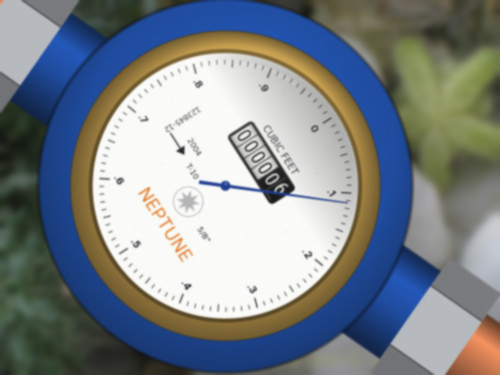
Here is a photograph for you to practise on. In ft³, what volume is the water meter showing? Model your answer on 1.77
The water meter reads 6.11
